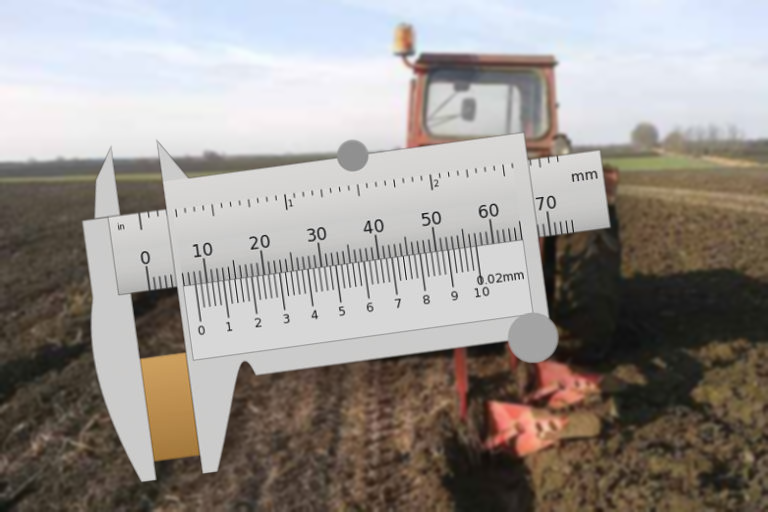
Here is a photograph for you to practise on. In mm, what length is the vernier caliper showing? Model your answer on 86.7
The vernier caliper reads 8.0
